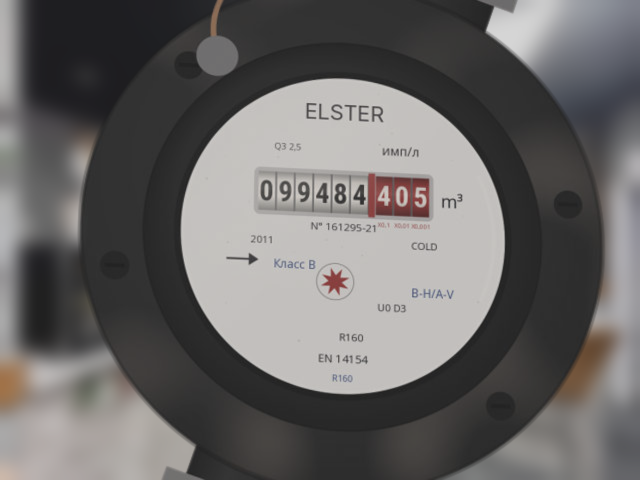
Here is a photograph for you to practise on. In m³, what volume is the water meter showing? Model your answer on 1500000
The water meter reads 99484.405
